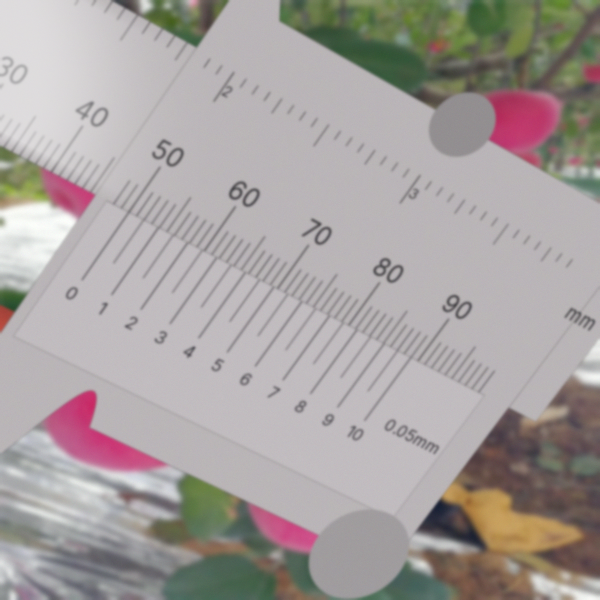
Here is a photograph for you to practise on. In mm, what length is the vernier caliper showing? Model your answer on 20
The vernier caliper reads 50.0
